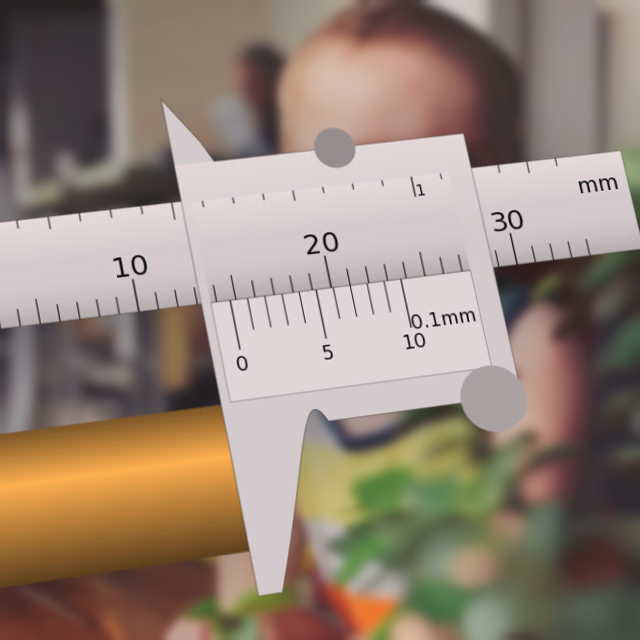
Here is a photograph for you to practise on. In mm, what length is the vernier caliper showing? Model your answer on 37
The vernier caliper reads 14.7
